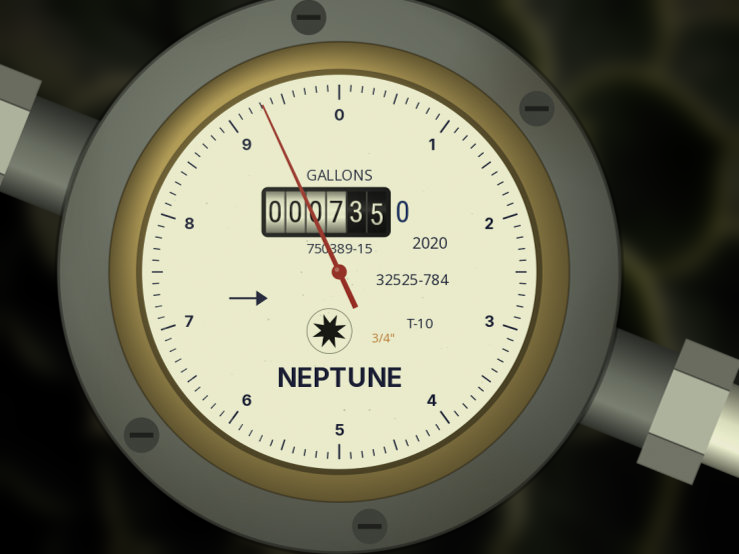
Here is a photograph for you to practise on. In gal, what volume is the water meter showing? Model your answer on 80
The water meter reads 7349.3
